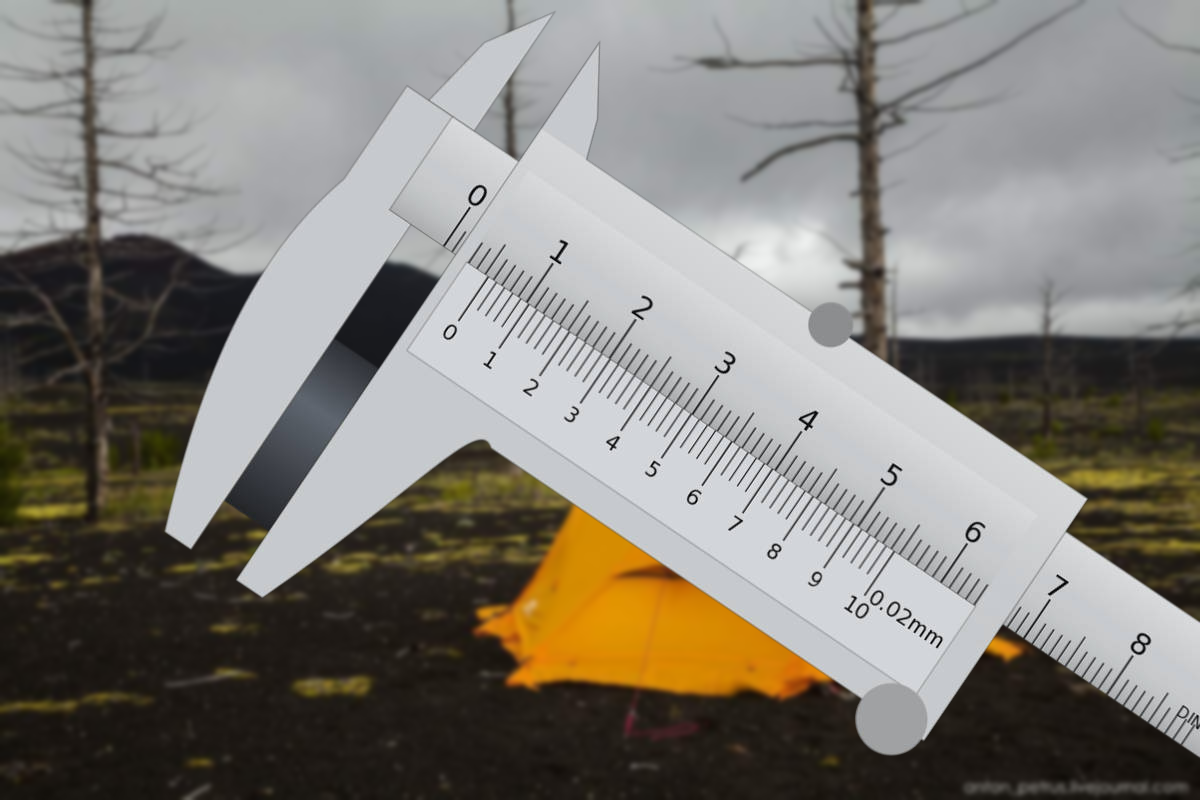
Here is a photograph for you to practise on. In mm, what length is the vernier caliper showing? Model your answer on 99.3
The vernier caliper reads 5.4
